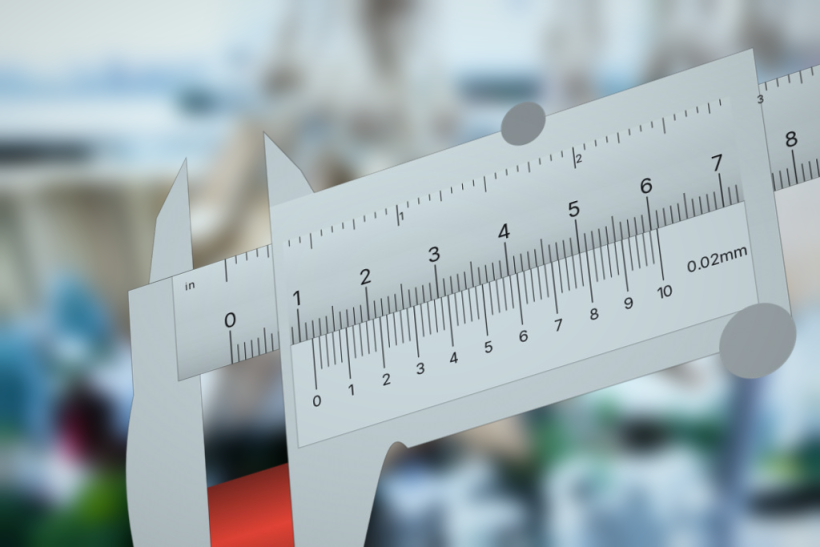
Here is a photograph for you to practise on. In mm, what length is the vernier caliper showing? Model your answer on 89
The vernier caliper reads 11.8
